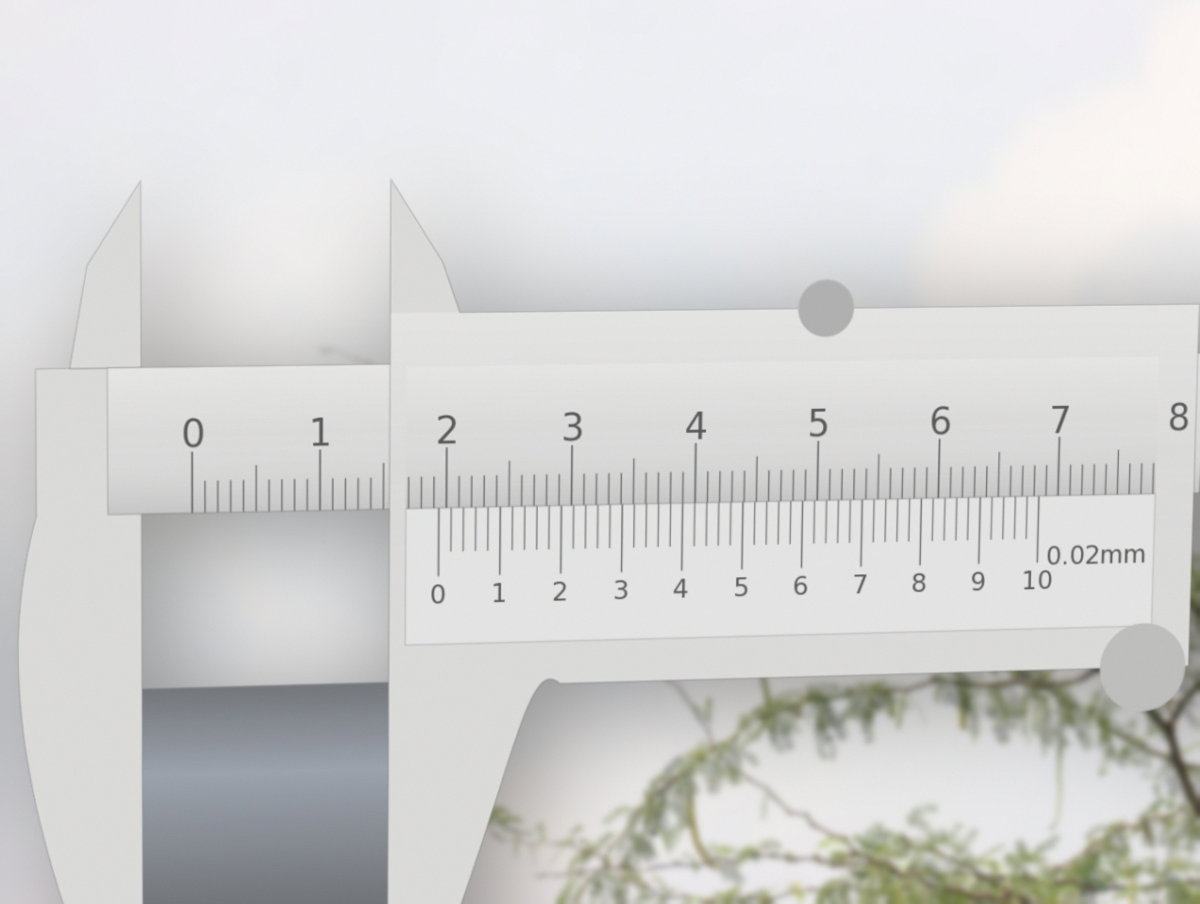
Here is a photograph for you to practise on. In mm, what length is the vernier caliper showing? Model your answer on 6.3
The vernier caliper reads 19.4
